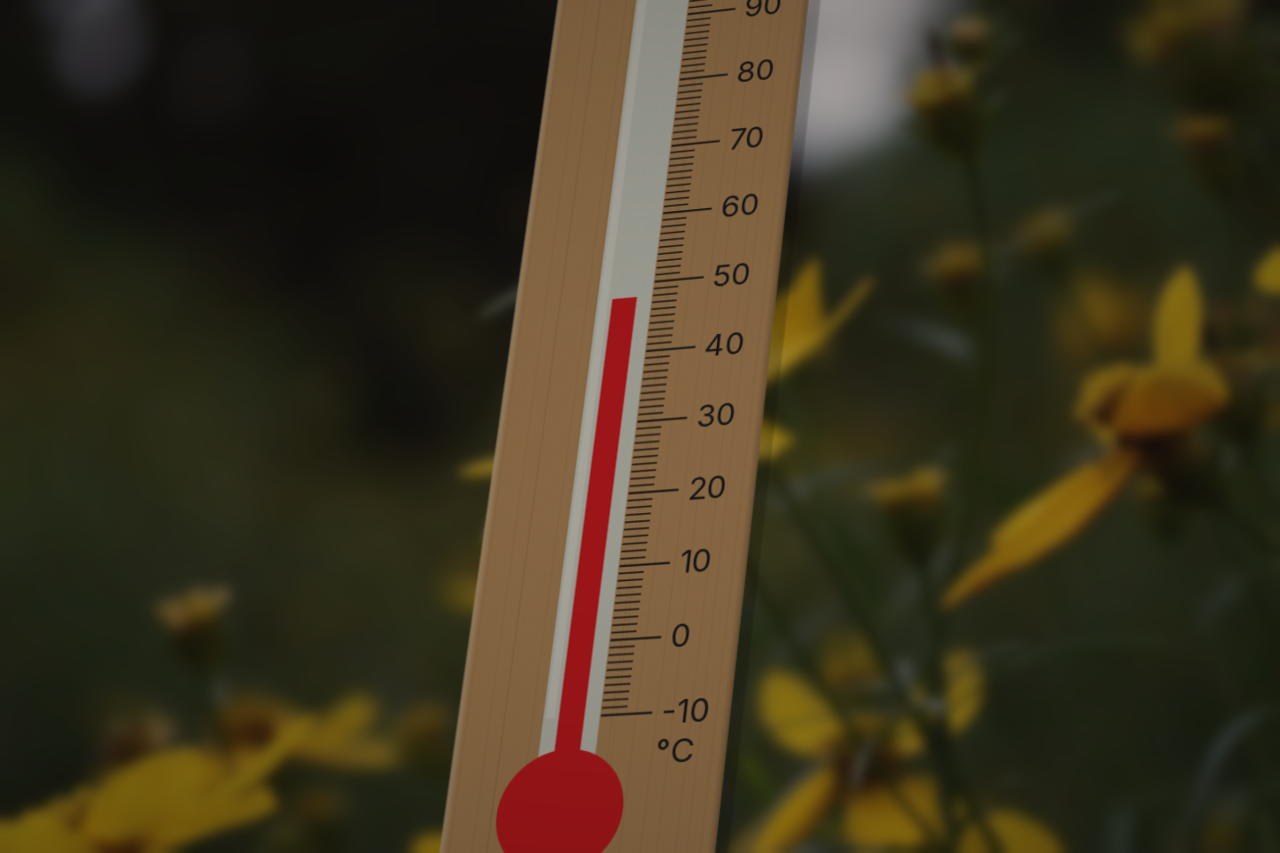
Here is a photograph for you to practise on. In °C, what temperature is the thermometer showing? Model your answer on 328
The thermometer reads 48
